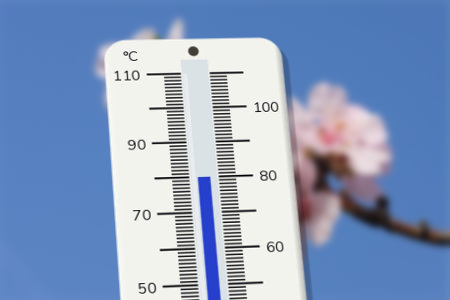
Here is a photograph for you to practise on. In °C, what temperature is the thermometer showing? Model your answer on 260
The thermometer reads 80
